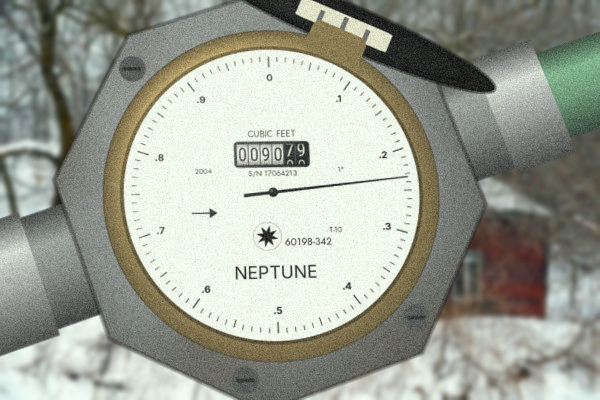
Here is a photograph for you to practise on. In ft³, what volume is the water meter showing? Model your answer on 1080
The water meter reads 9079.23
